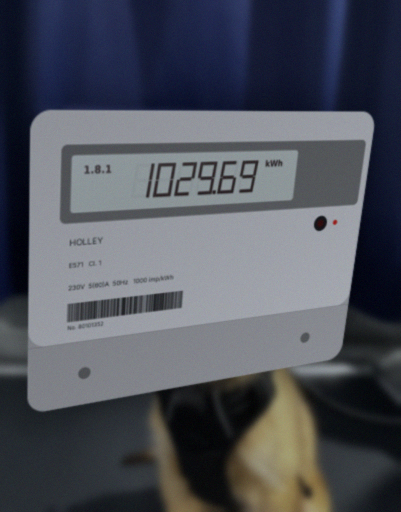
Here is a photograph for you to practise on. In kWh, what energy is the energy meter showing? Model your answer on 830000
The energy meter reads 1029.69
